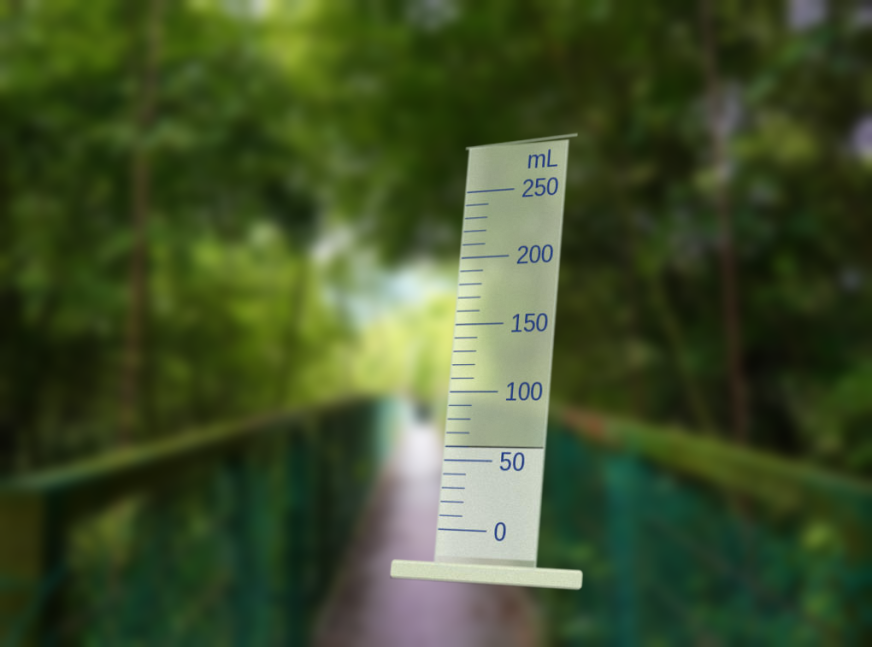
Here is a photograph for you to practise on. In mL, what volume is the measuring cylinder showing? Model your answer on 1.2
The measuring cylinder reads 60
